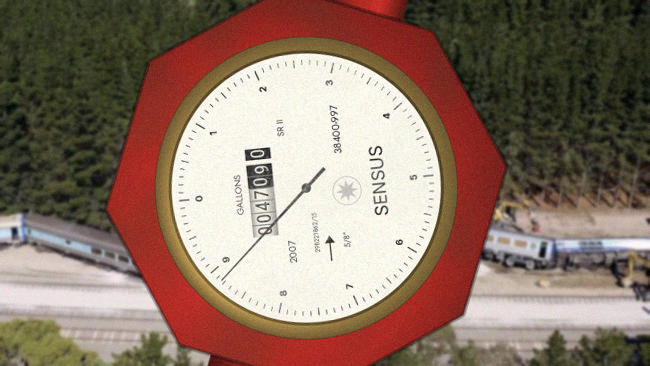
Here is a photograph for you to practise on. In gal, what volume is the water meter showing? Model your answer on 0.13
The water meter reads 47088.8
